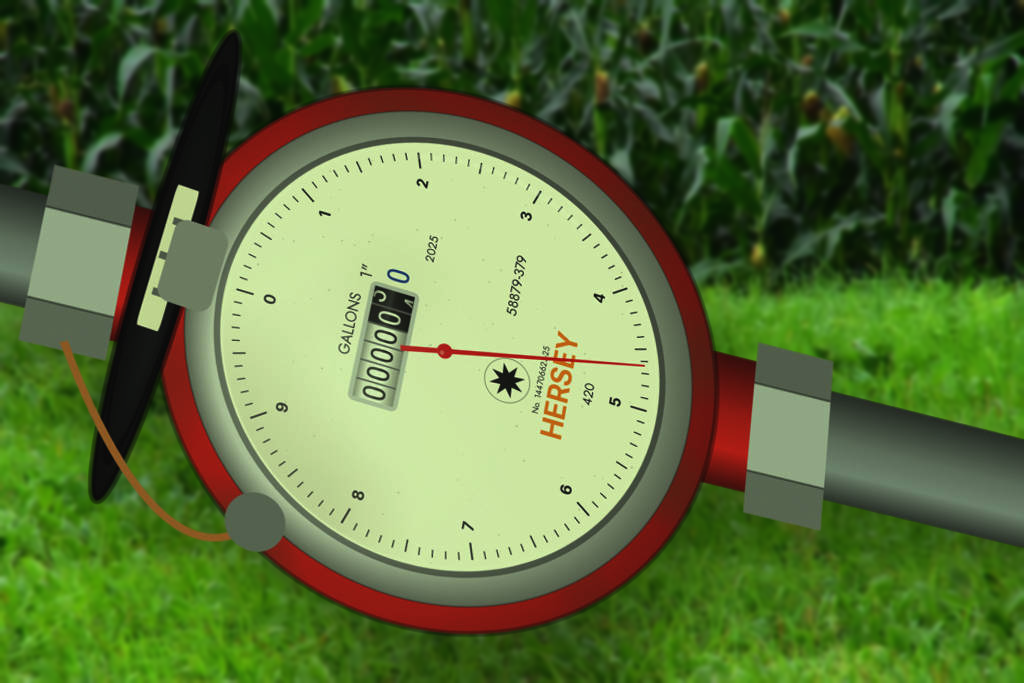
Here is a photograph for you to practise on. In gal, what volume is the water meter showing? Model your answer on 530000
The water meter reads 34.6
